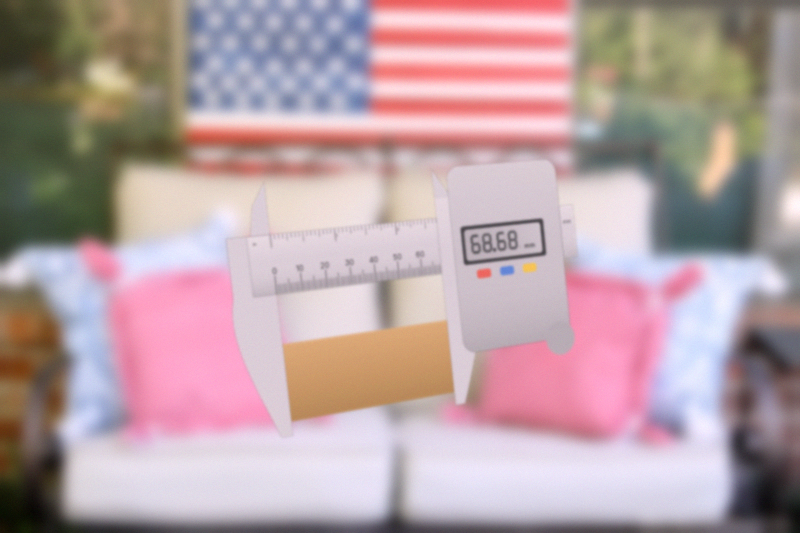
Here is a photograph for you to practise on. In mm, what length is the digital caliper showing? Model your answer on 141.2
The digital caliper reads 68.68
